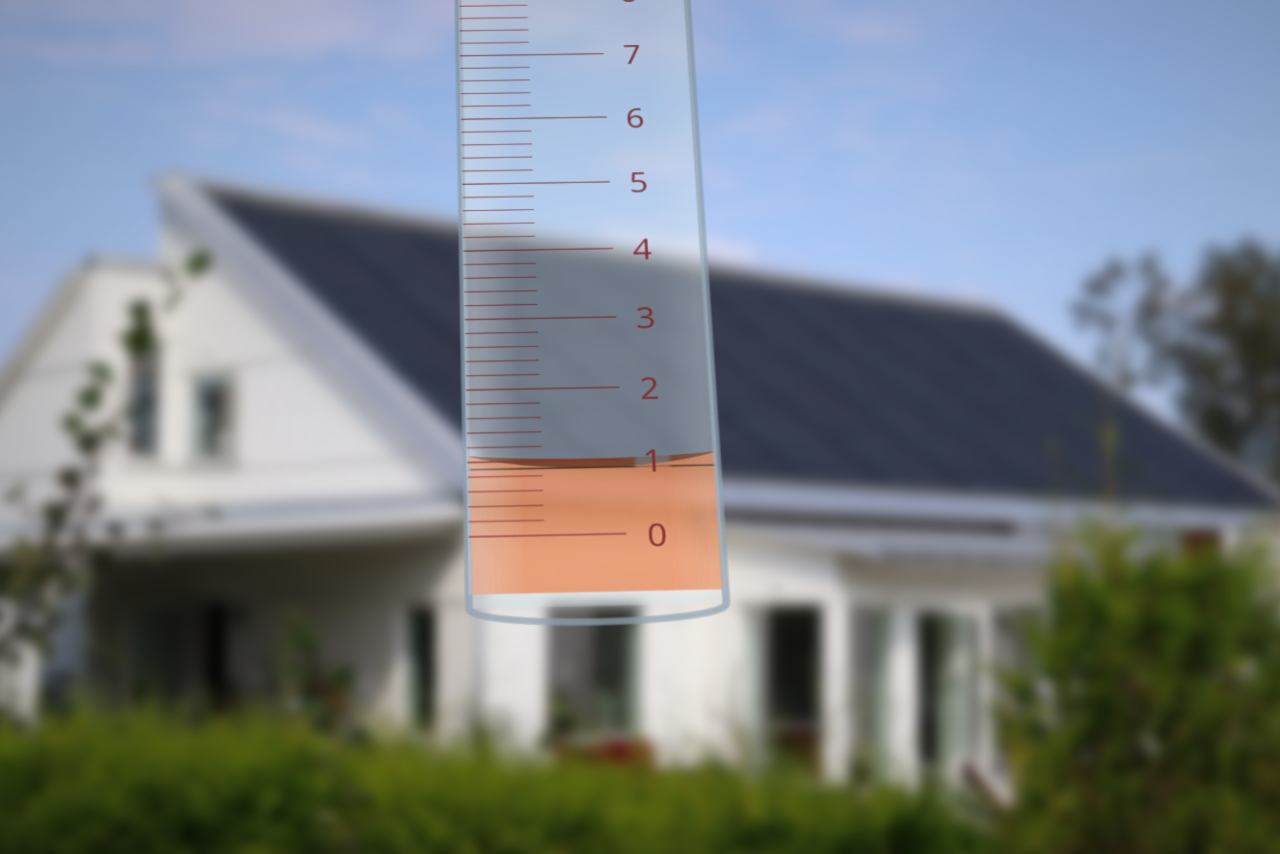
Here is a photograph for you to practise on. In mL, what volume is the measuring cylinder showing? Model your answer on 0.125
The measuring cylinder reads 0.9
